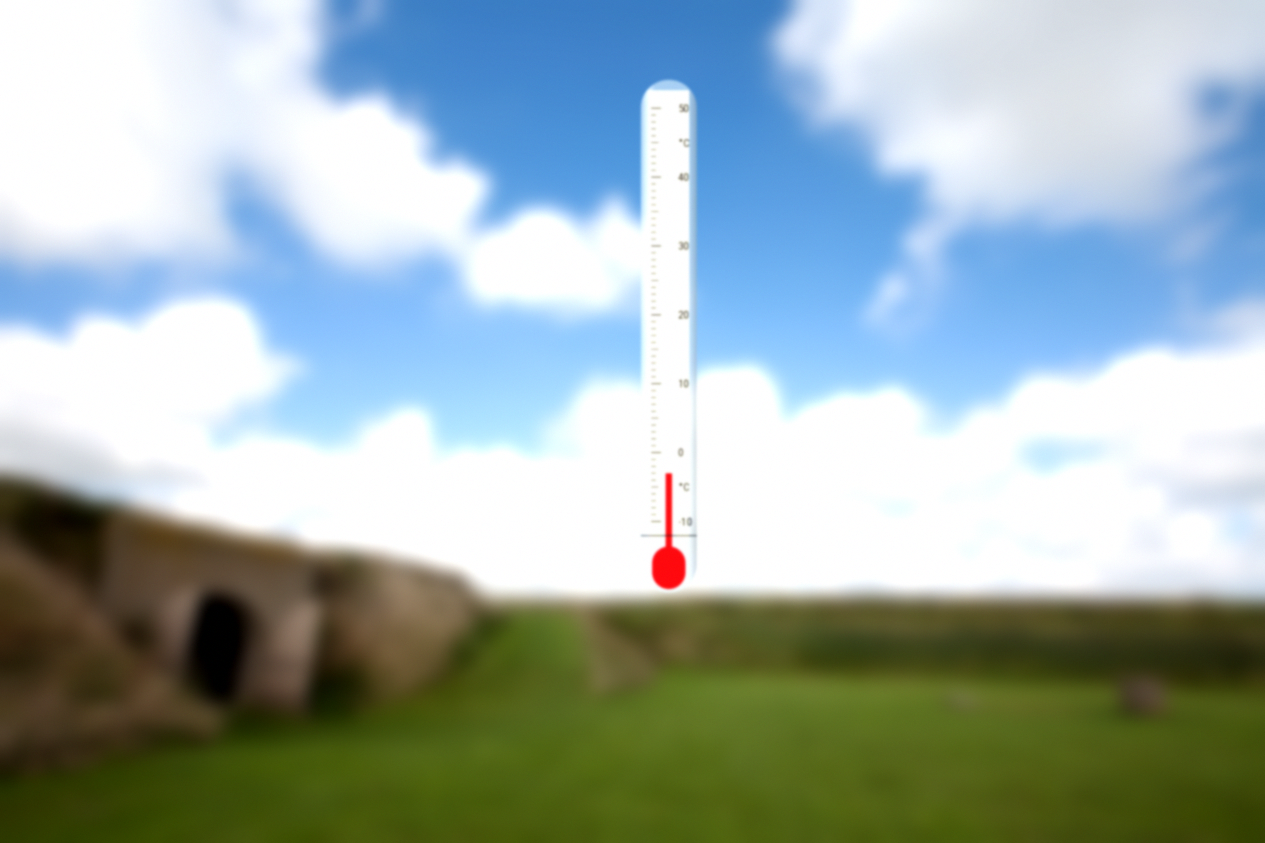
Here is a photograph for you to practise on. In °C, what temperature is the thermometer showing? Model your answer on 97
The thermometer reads -3
